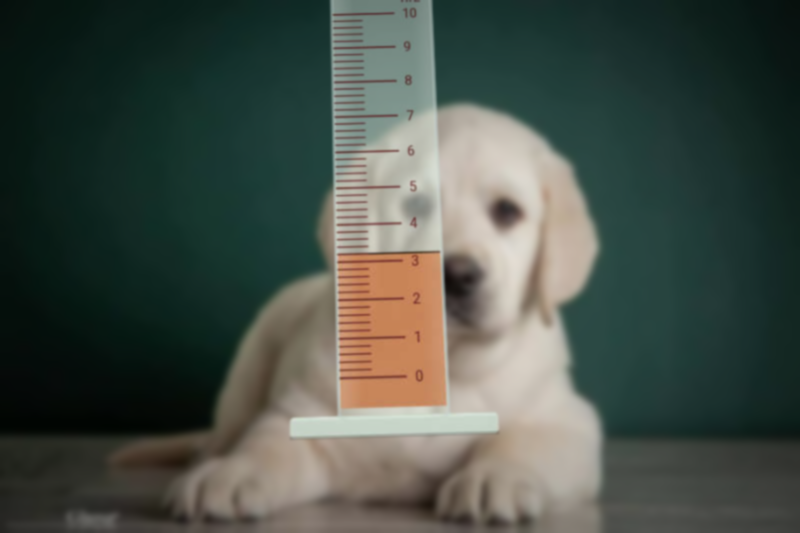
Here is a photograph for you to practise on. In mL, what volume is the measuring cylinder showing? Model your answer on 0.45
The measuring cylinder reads 3.2
